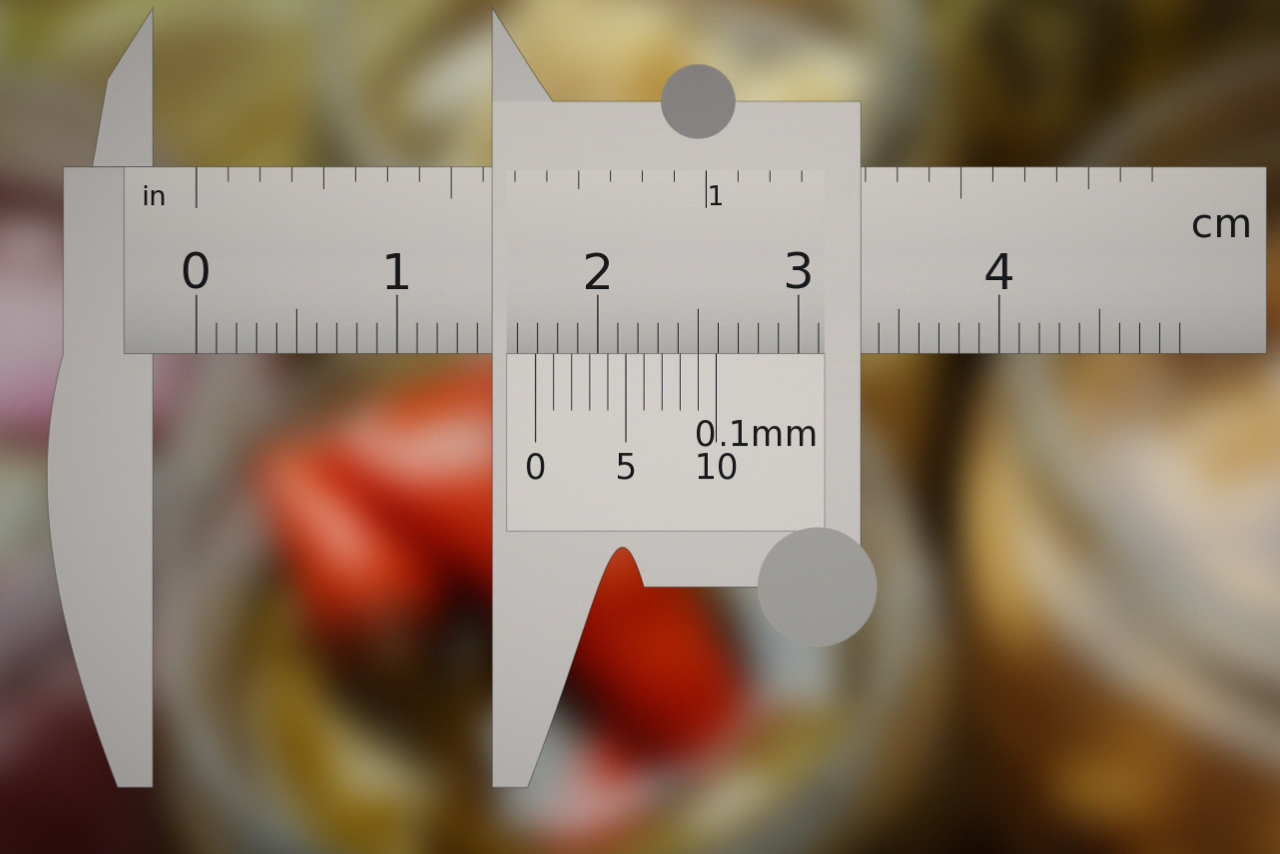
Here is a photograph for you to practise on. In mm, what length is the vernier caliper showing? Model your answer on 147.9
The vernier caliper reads 16.9
